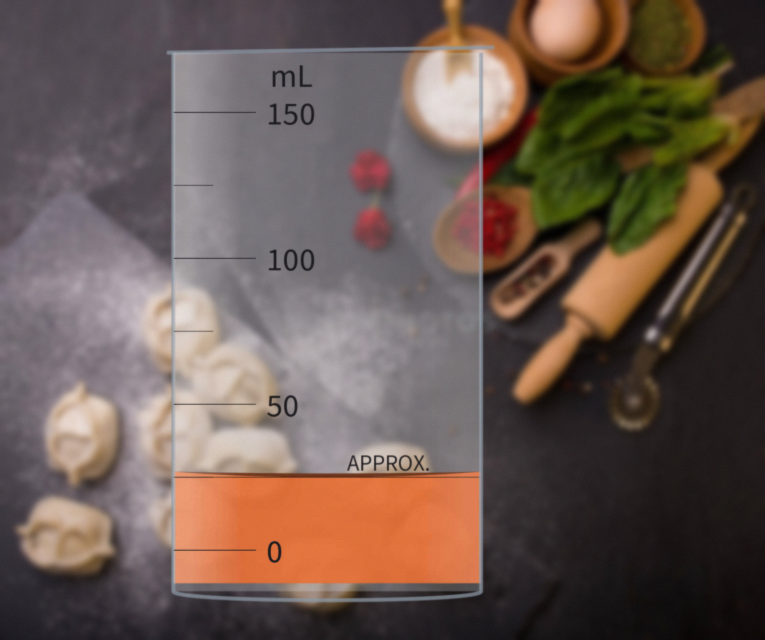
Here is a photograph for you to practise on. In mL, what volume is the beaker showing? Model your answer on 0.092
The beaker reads 25
